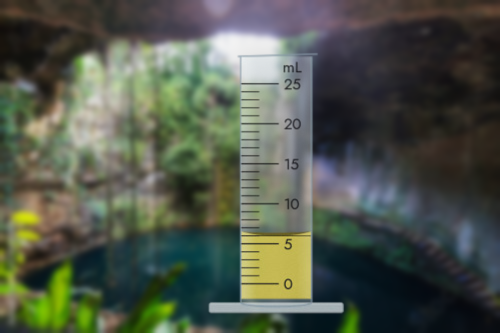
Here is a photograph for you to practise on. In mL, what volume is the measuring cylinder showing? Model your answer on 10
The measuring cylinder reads 6
